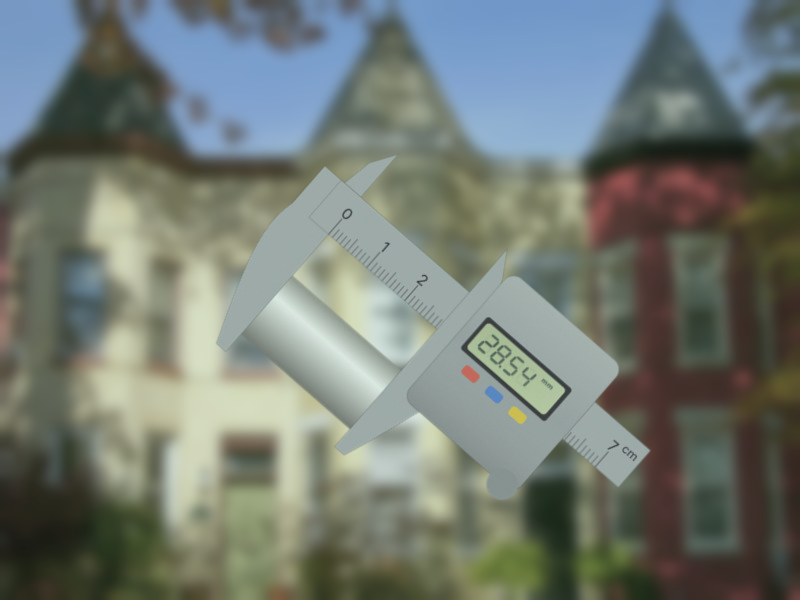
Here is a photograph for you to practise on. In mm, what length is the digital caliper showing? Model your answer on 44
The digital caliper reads 28.54
